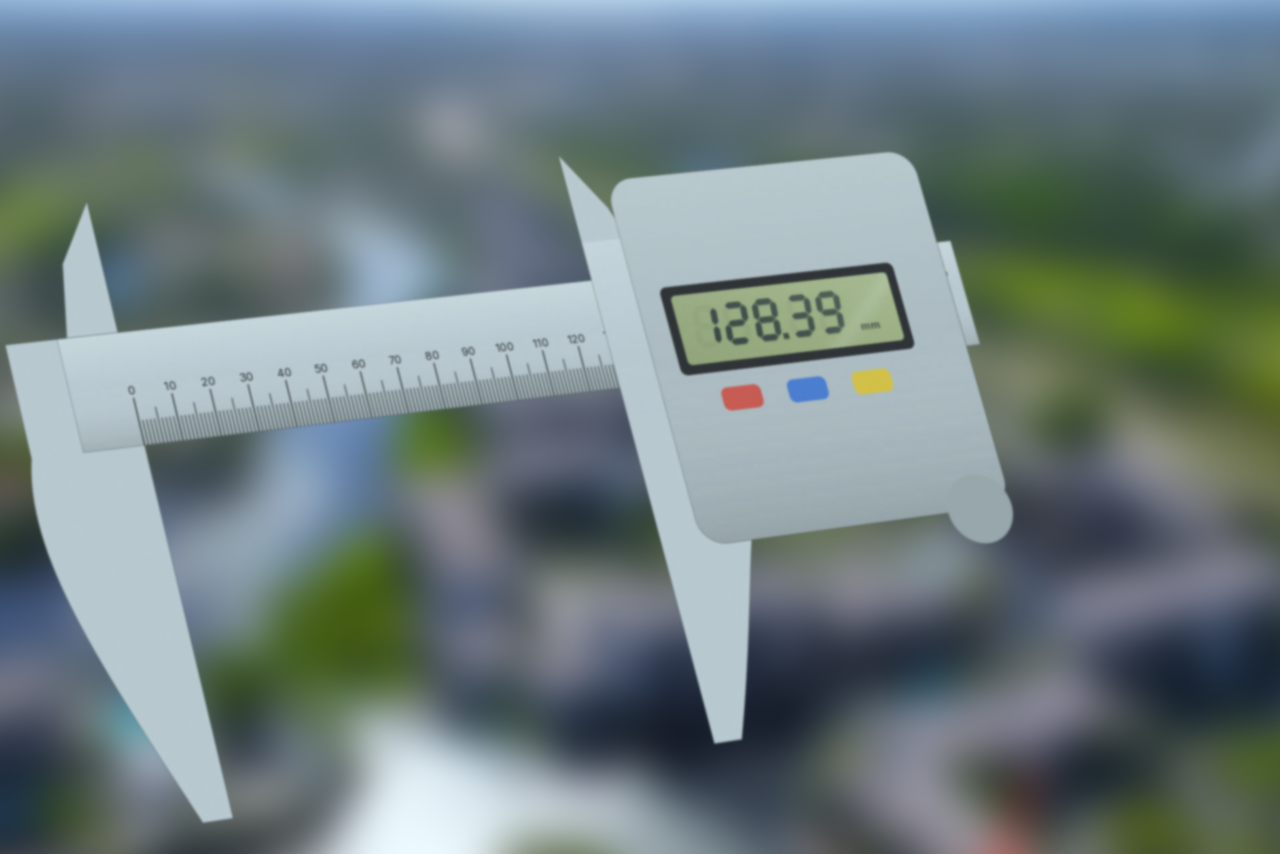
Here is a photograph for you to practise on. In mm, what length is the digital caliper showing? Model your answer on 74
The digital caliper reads 128.39
